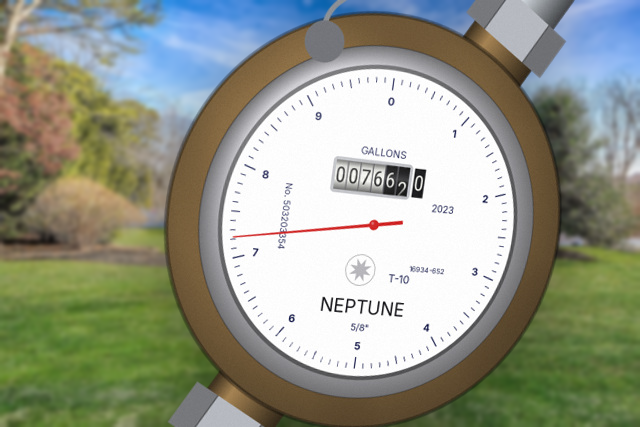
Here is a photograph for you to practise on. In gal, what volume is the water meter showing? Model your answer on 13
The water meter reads 76617.2
